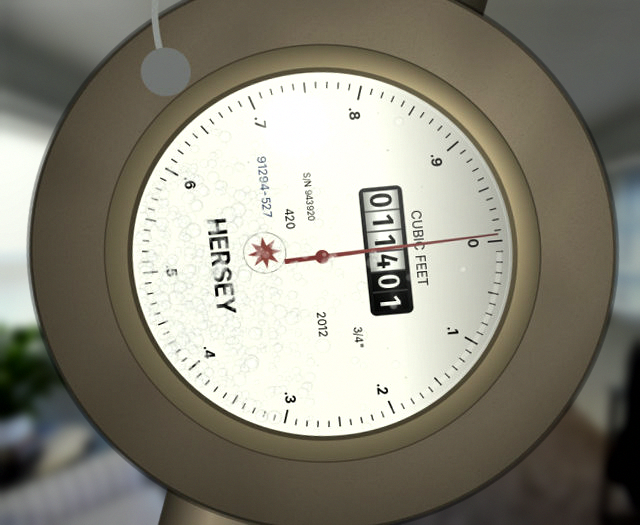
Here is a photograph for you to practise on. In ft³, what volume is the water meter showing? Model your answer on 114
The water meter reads 11400.99
